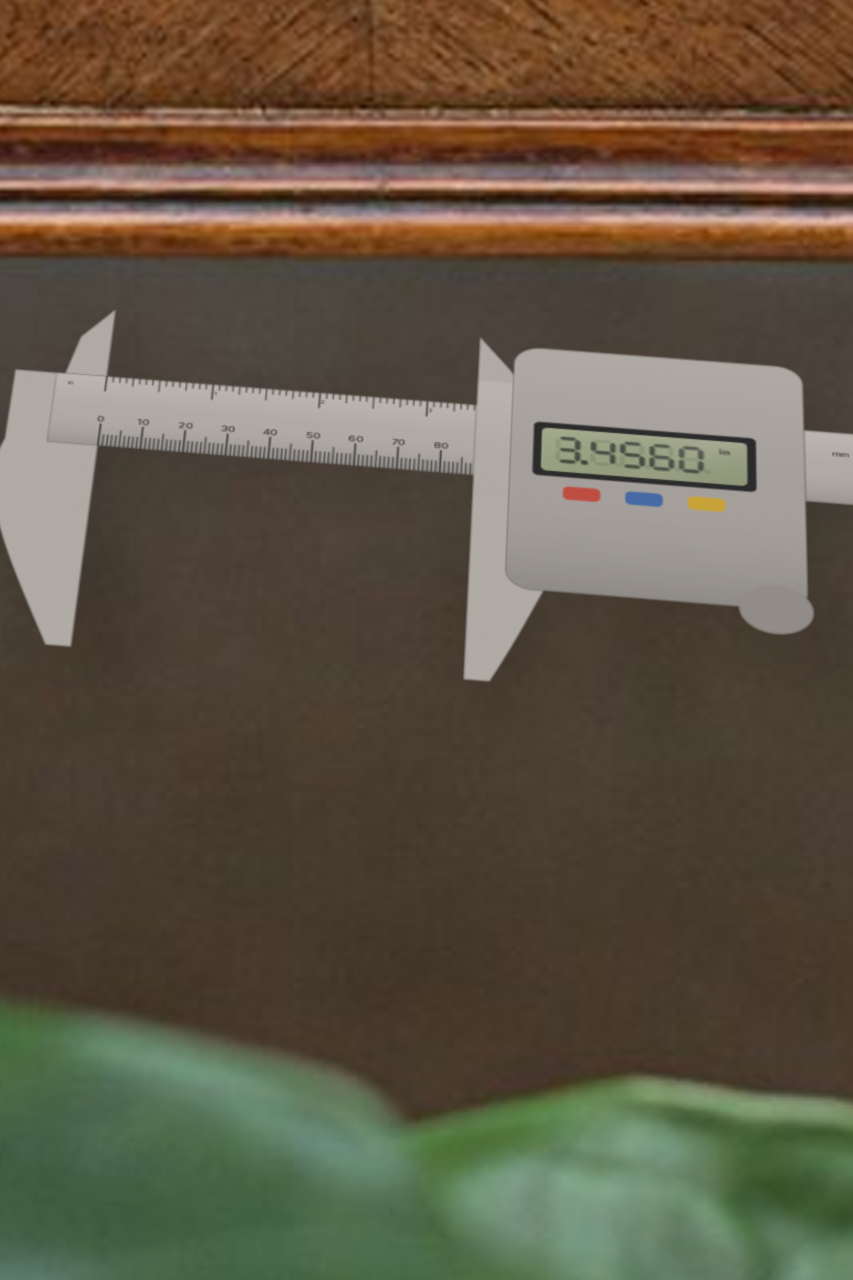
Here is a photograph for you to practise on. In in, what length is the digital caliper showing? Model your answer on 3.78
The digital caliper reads 3.4560
